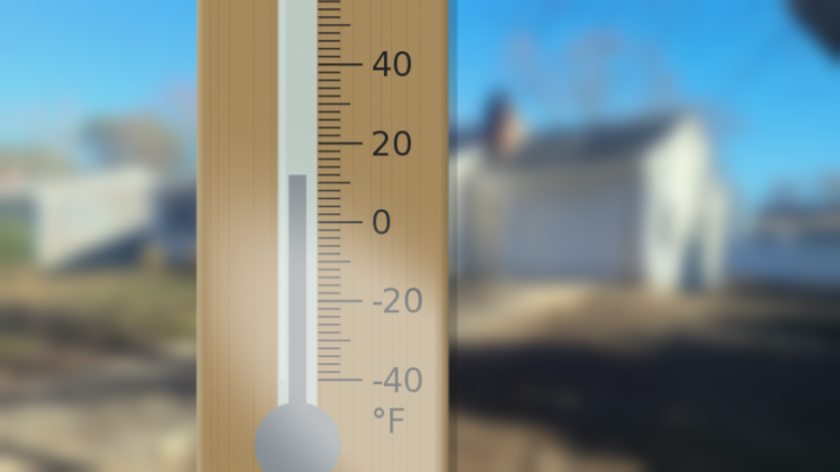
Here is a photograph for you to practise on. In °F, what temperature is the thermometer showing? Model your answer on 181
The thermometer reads 12
